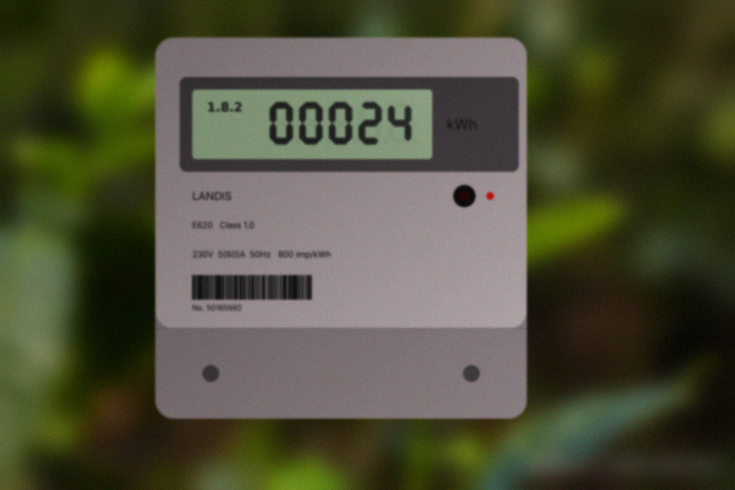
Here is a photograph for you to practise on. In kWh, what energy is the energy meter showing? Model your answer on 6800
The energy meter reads 24
